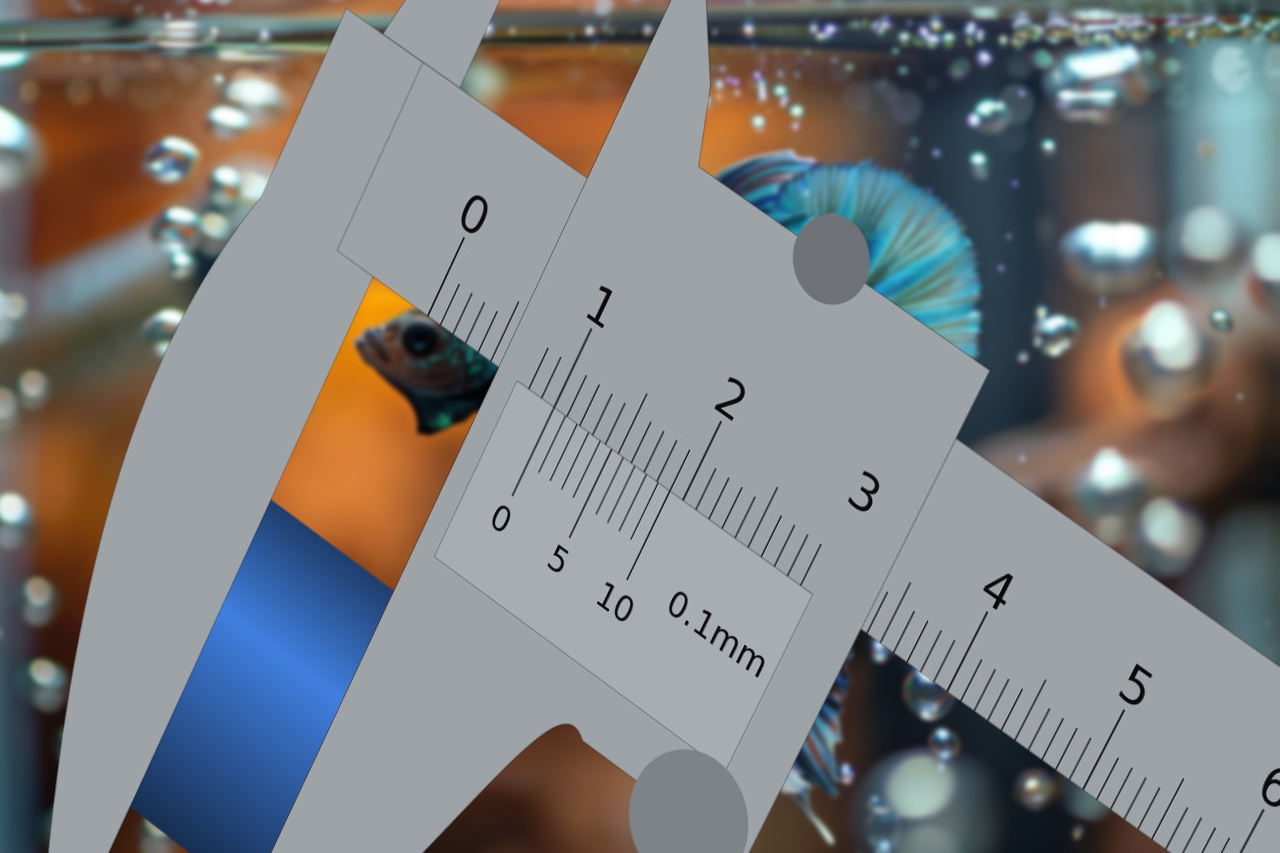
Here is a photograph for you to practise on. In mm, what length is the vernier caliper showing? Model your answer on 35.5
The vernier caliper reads 10.0
